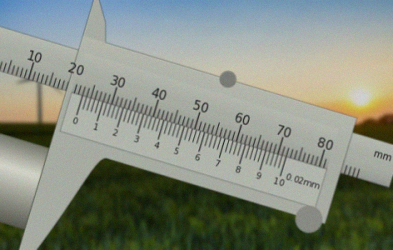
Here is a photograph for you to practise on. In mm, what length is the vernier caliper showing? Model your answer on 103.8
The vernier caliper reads 23.0
